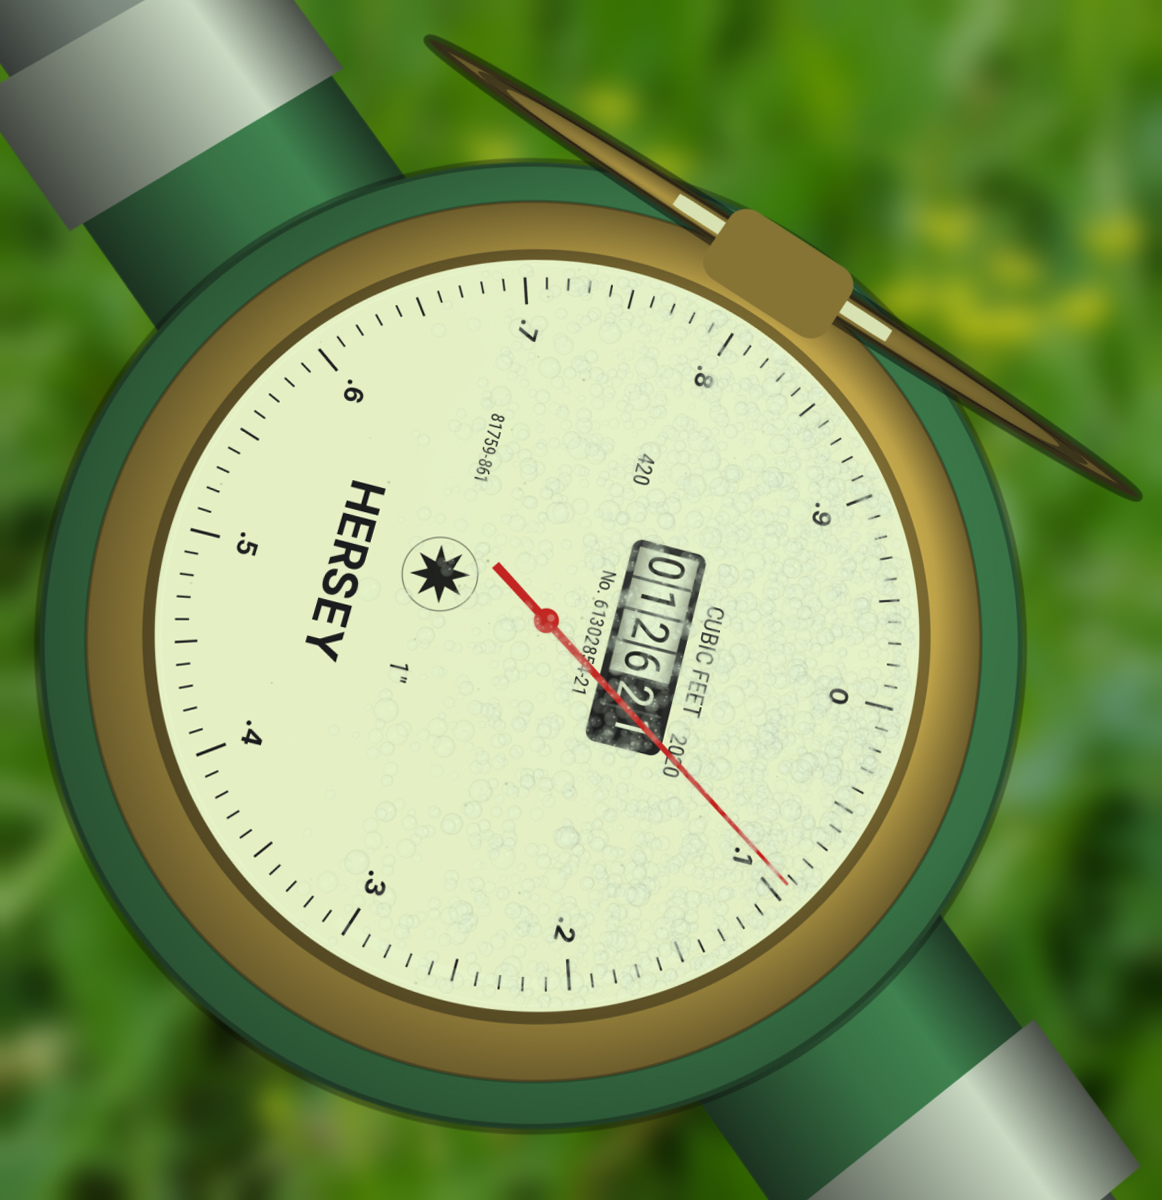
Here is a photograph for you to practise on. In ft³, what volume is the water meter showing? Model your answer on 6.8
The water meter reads 12621.09
